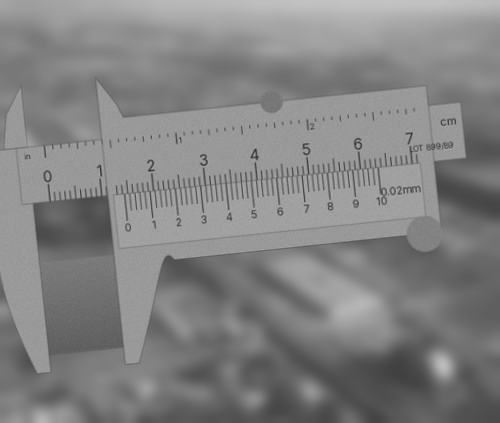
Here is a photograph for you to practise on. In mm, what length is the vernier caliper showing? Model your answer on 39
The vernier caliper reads 14.4
